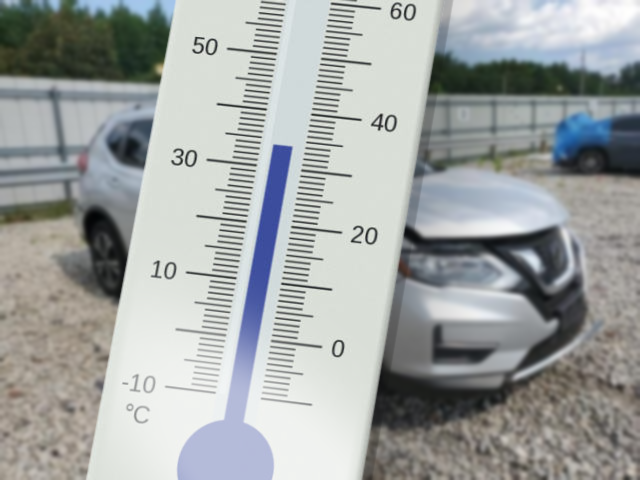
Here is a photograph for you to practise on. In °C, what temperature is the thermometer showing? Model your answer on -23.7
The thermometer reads 34
